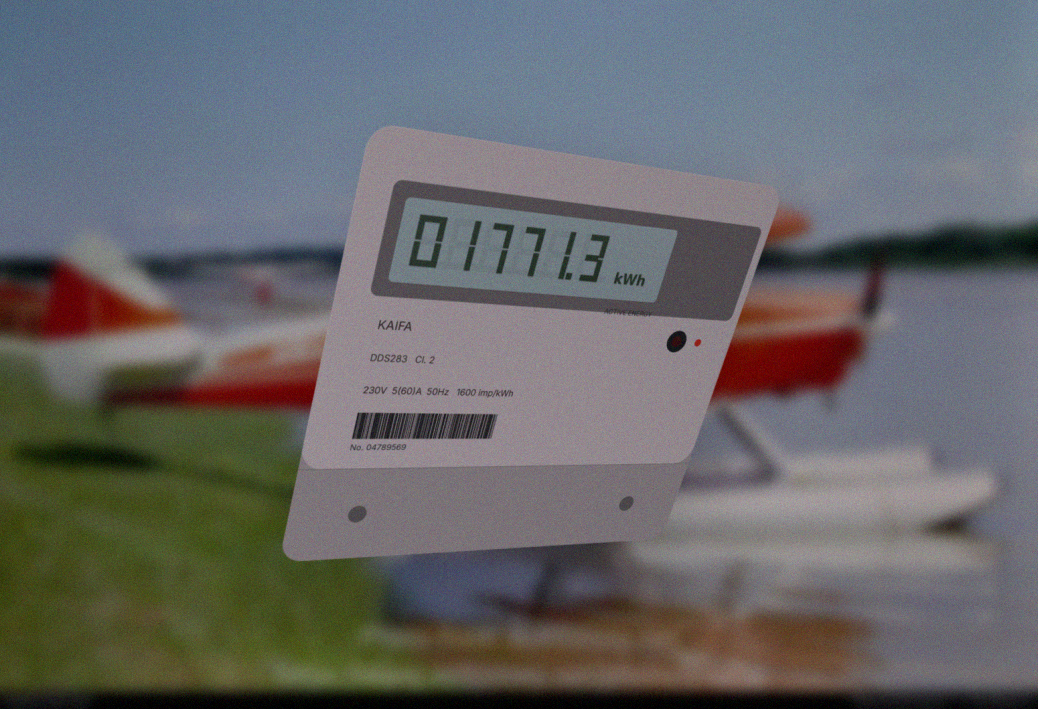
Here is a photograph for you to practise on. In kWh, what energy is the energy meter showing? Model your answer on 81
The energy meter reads 1771.3
